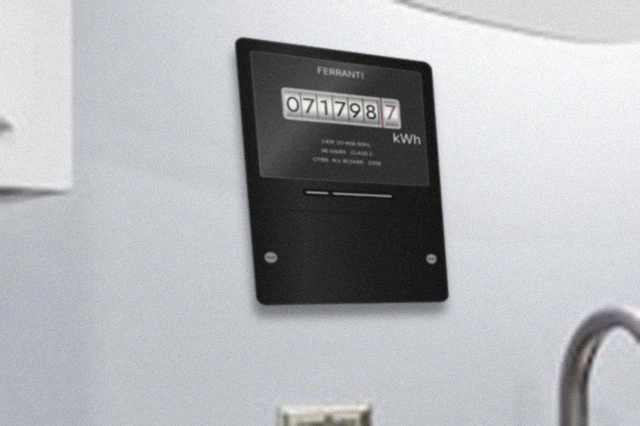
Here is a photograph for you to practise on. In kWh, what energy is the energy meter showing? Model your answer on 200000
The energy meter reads 71798.7
